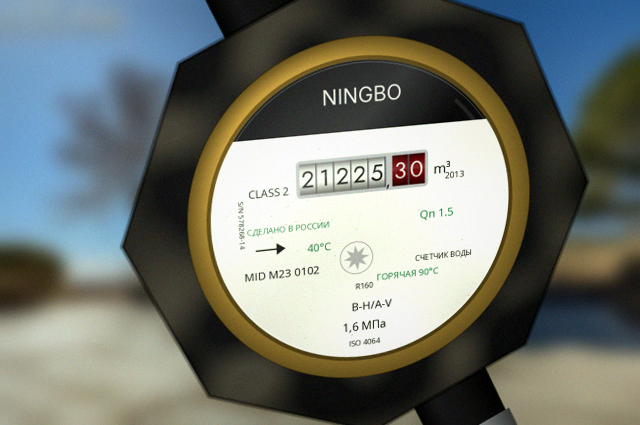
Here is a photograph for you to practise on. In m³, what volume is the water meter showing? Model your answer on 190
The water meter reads 21225.30
